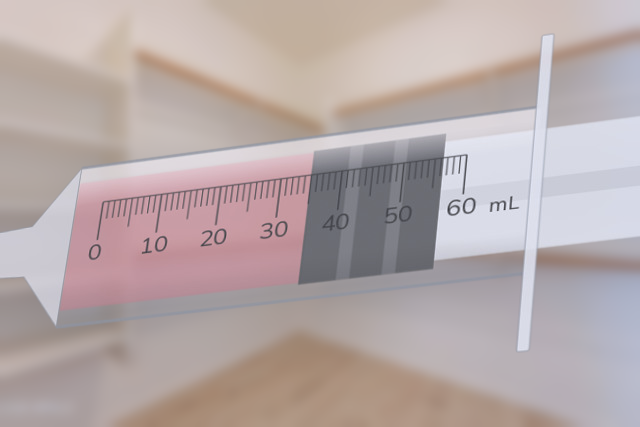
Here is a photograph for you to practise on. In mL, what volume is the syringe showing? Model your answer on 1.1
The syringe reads 35
